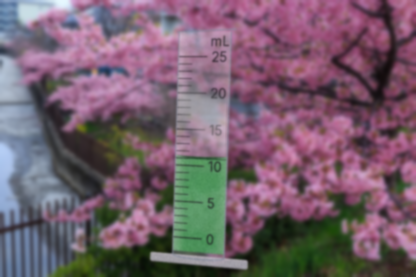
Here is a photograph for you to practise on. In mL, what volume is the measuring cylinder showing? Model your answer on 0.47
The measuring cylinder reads 11
